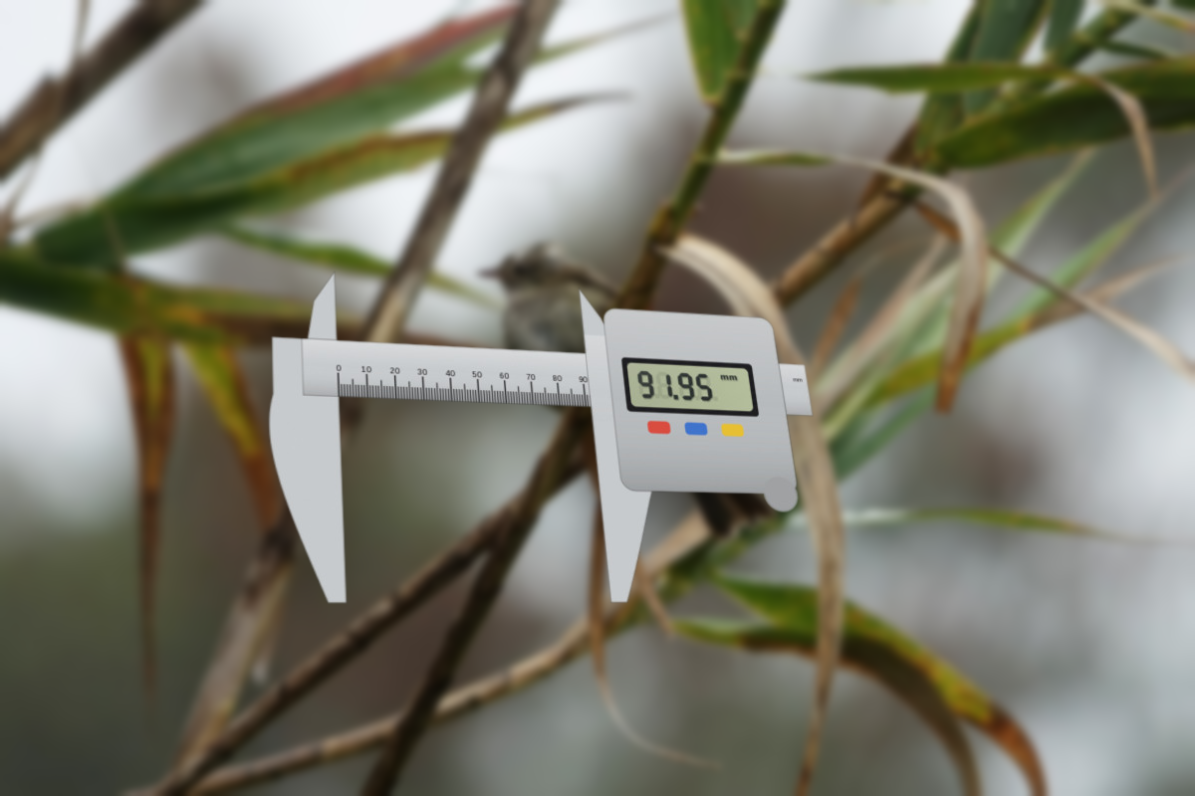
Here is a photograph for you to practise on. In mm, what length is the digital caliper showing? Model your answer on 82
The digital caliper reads 91.95
